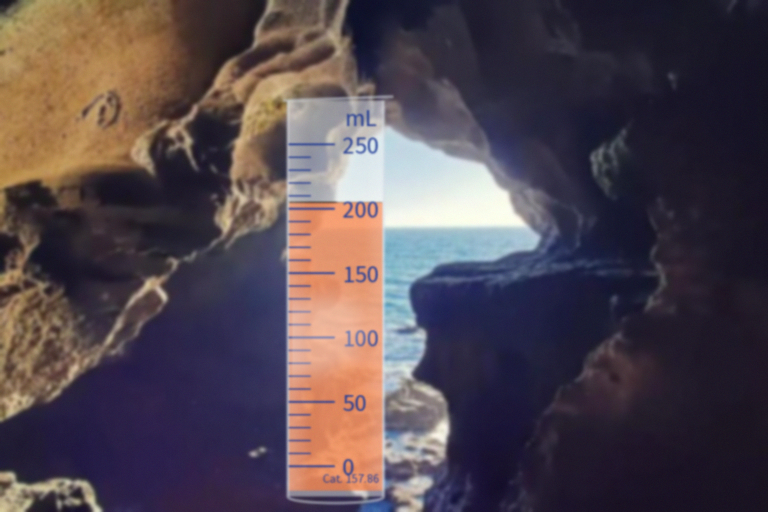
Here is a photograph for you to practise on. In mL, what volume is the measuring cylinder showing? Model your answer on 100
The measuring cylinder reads 205
